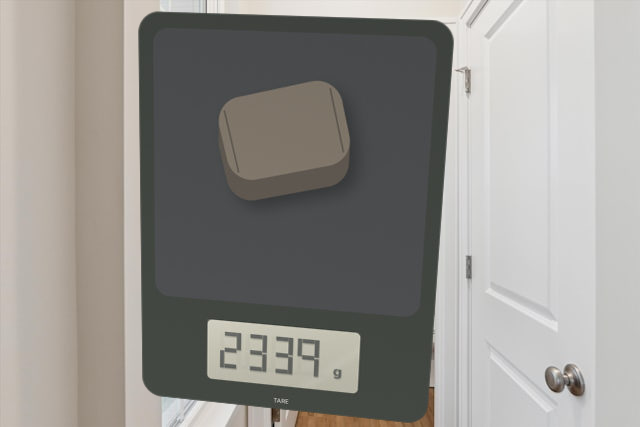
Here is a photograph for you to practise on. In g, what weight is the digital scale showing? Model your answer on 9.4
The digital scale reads 2339
